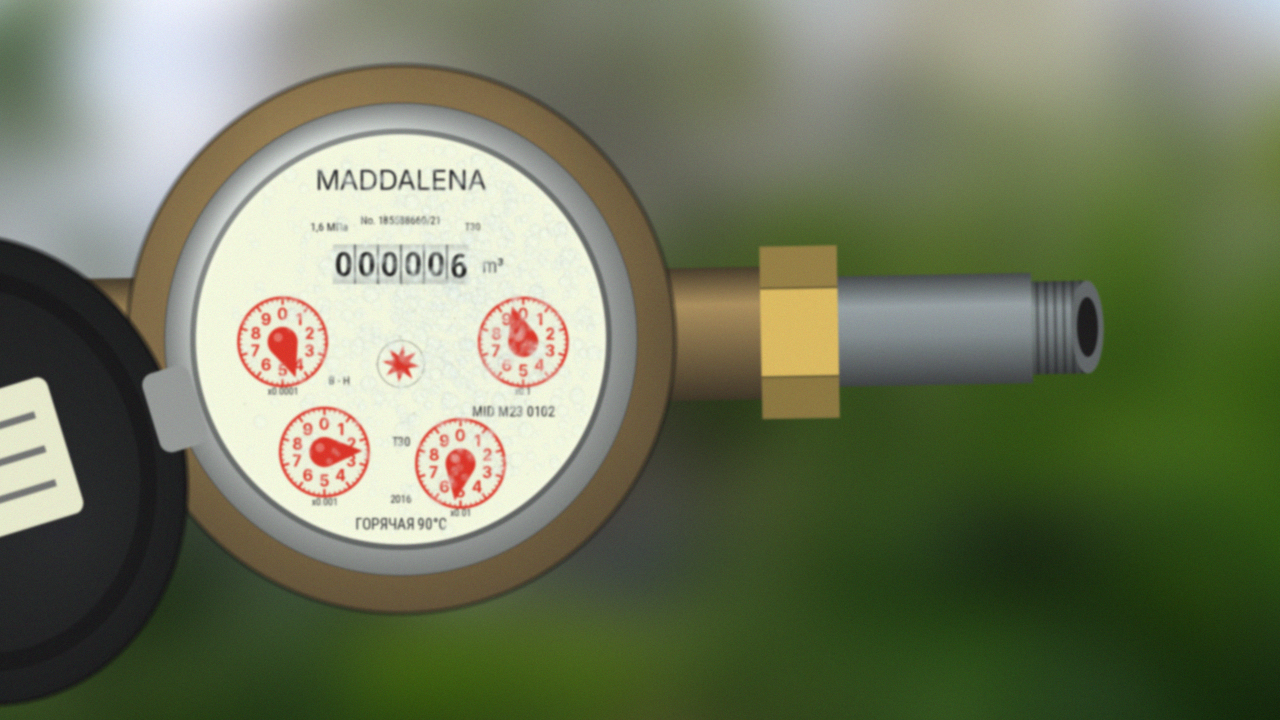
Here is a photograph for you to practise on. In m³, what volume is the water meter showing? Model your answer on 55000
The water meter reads 5.9524
